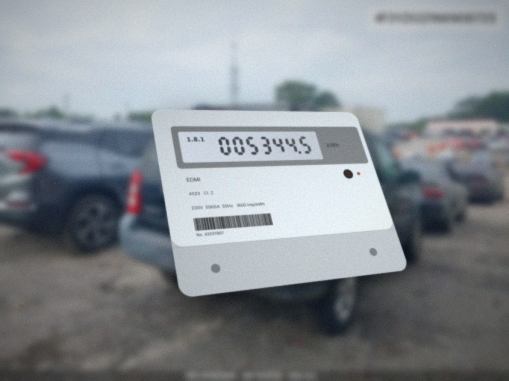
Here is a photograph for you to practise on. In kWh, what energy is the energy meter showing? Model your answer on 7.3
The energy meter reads 5344.5
